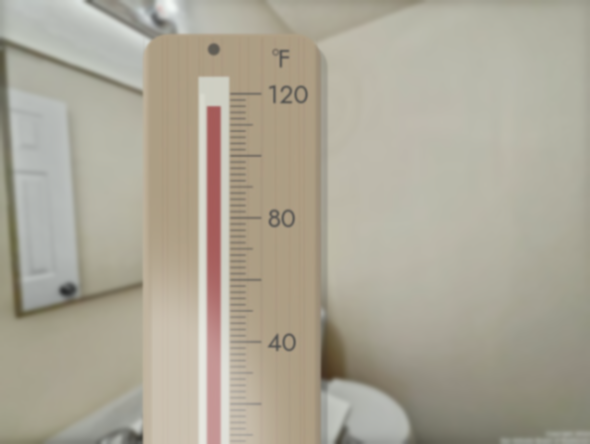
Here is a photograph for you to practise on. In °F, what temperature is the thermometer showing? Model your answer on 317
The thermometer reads 116
